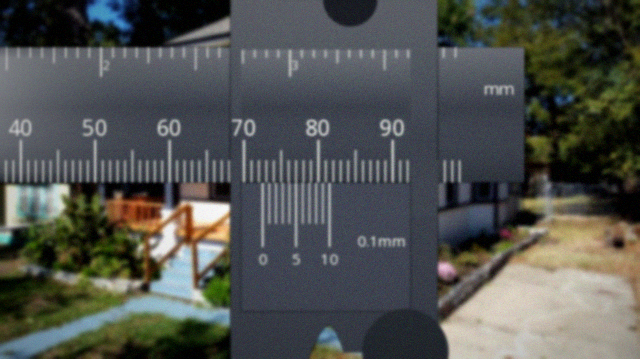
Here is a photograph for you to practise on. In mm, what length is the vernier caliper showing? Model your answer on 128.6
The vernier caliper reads 72.5
